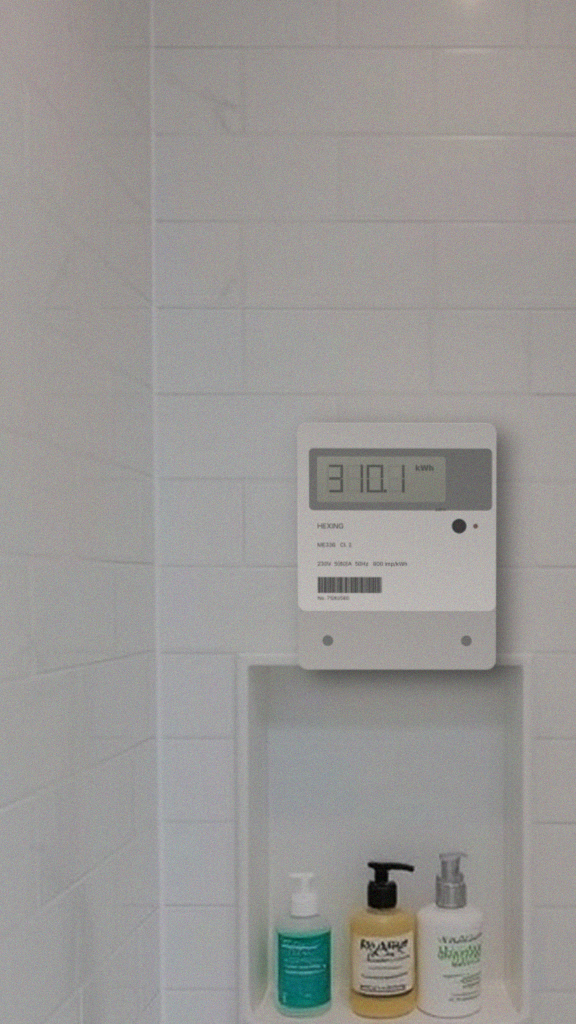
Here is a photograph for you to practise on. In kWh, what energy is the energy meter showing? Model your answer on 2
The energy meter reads 310.1
